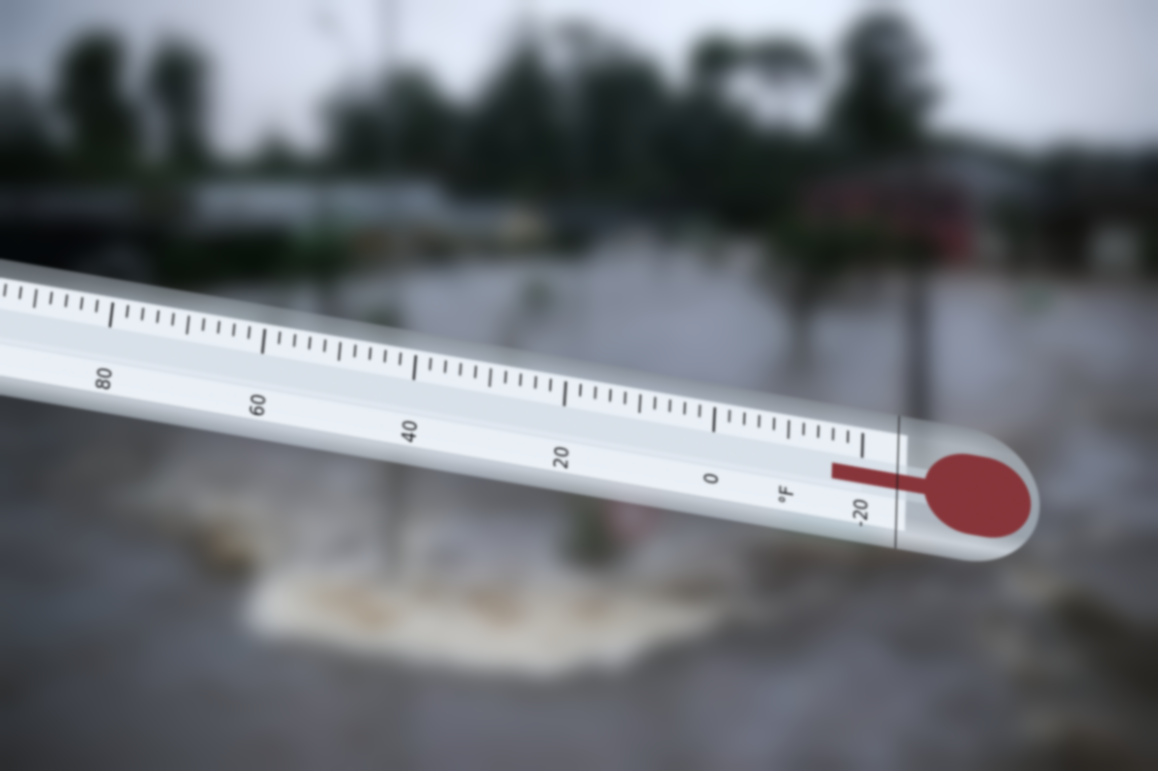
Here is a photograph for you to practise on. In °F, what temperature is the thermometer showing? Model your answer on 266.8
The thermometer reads -16
